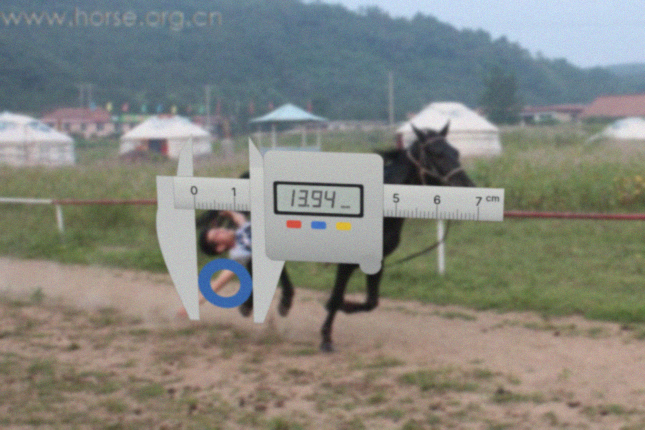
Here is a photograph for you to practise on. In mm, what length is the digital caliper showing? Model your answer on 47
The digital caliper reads 13.94
